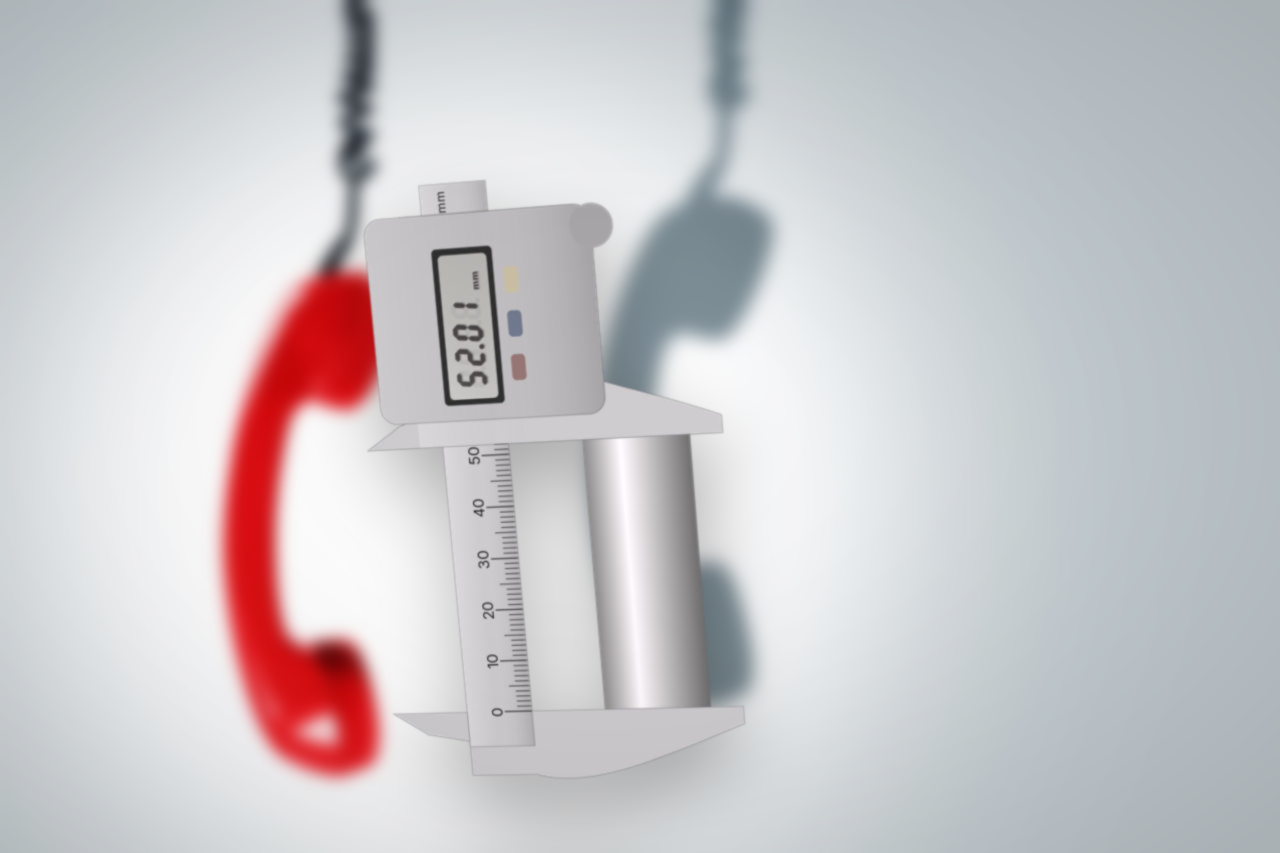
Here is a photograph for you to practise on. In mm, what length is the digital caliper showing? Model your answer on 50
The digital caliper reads 52.01
